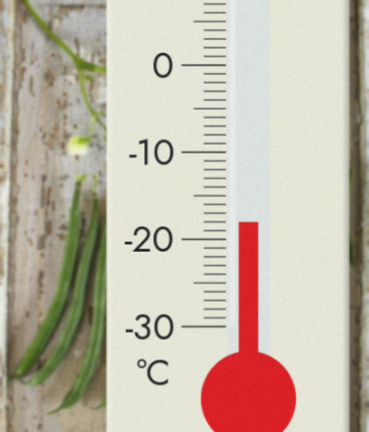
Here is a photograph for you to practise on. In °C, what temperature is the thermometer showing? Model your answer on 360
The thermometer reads -18
